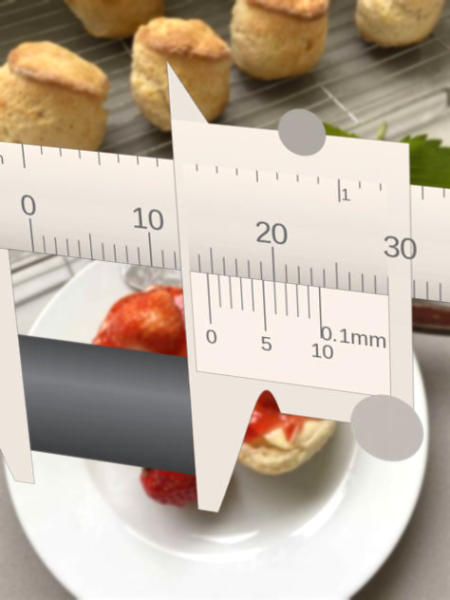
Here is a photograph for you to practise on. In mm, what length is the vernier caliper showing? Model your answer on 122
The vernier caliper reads 14.6
